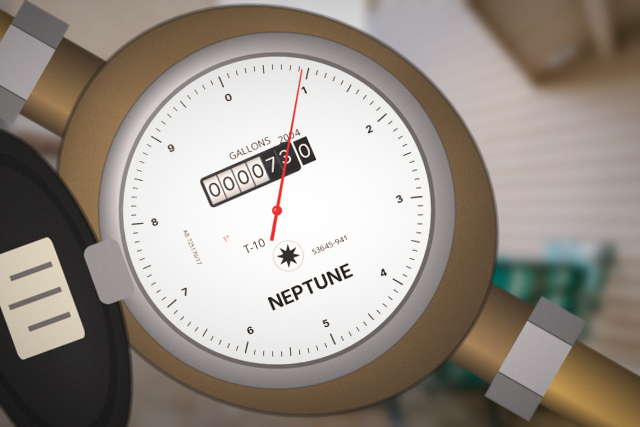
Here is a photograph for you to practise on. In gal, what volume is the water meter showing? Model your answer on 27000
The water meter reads 730.9
